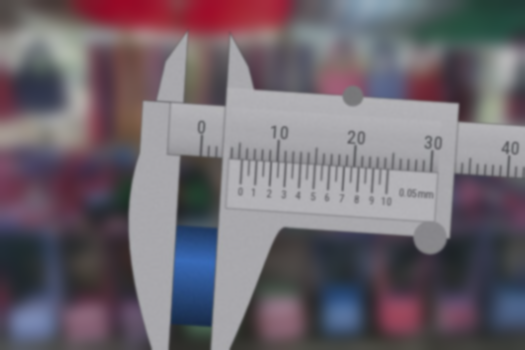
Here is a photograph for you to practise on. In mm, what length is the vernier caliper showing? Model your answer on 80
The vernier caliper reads 5.4
